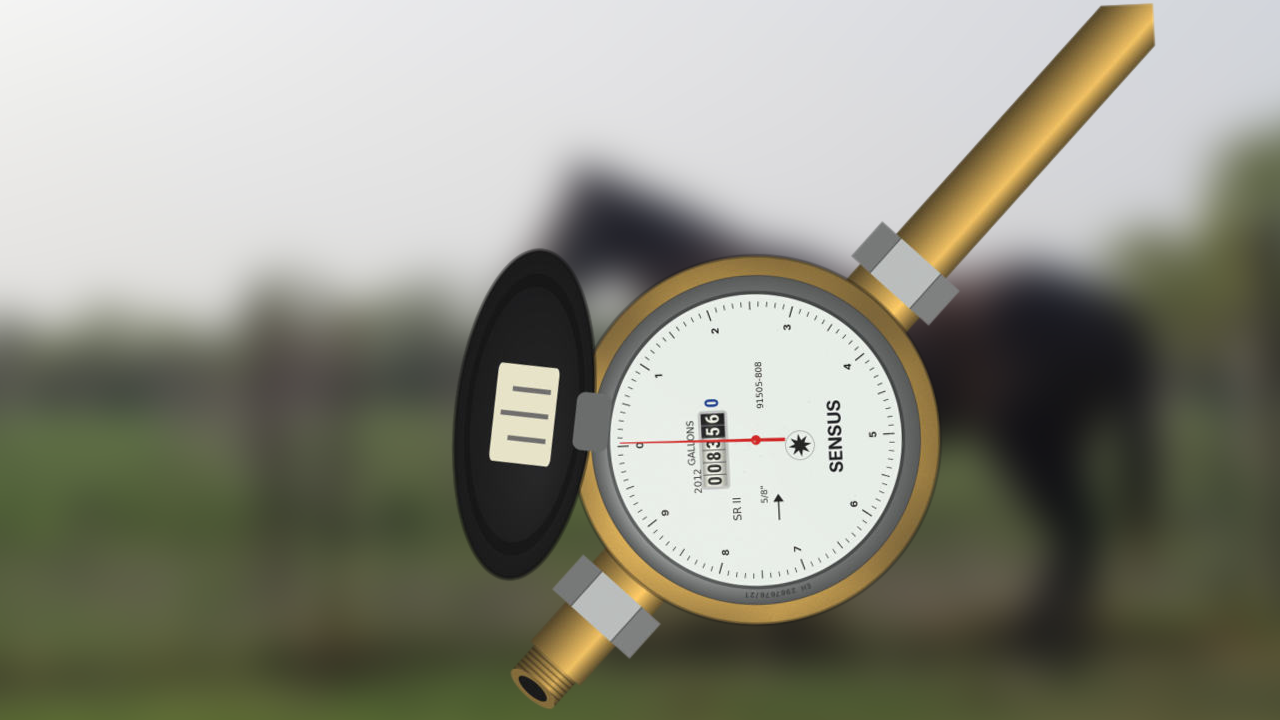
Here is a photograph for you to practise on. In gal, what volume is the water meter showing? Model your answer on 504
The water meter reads 83560.0
